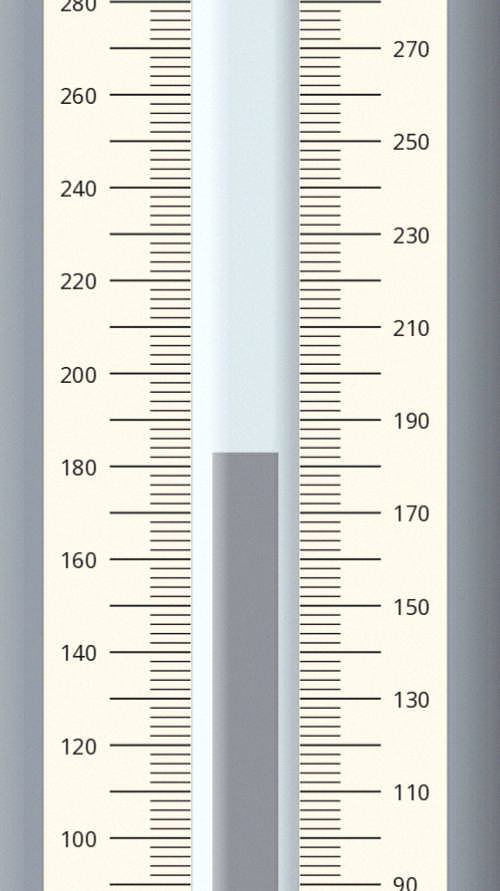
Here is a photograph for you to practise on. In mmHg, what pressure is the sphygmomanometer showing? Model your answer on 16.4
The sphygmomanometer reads 183
